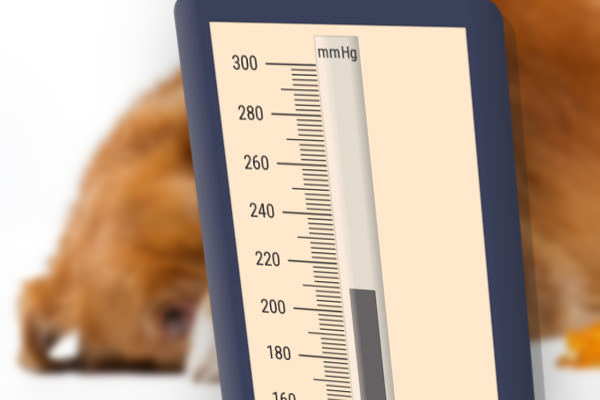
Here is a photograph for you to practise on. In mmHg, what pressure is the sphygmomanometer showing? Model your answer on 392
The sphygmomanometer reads 210
